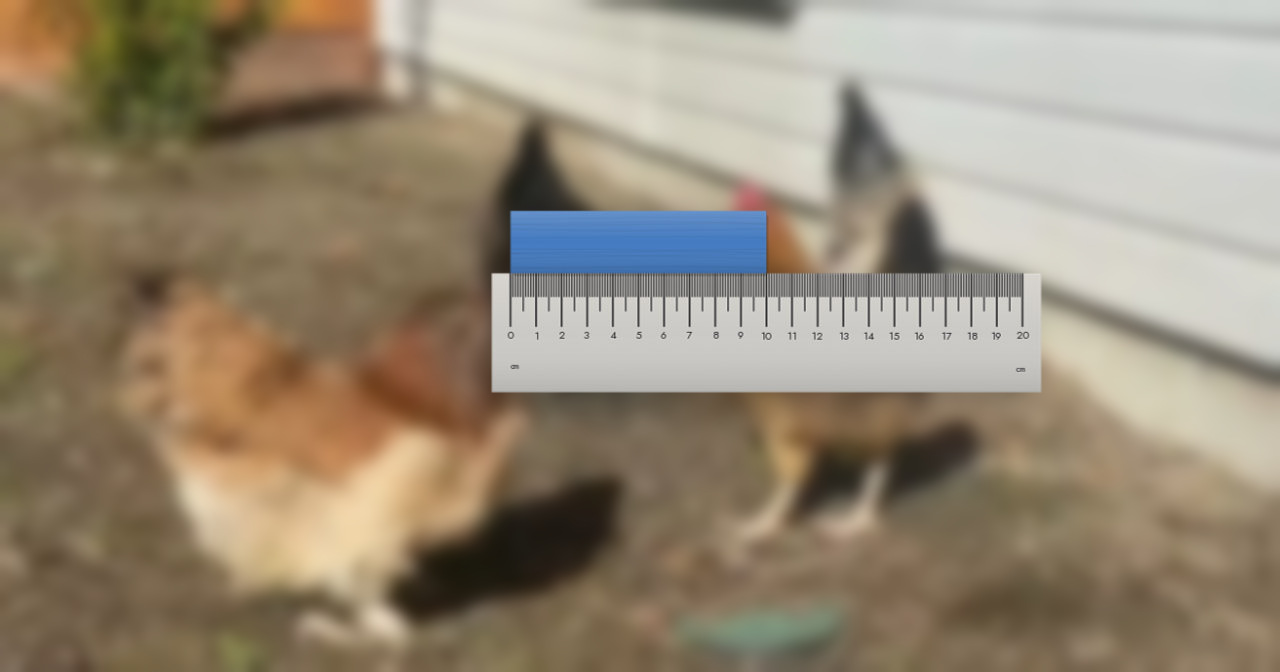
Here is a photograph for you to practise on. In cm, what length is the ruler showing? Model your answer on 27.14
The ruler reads 10
